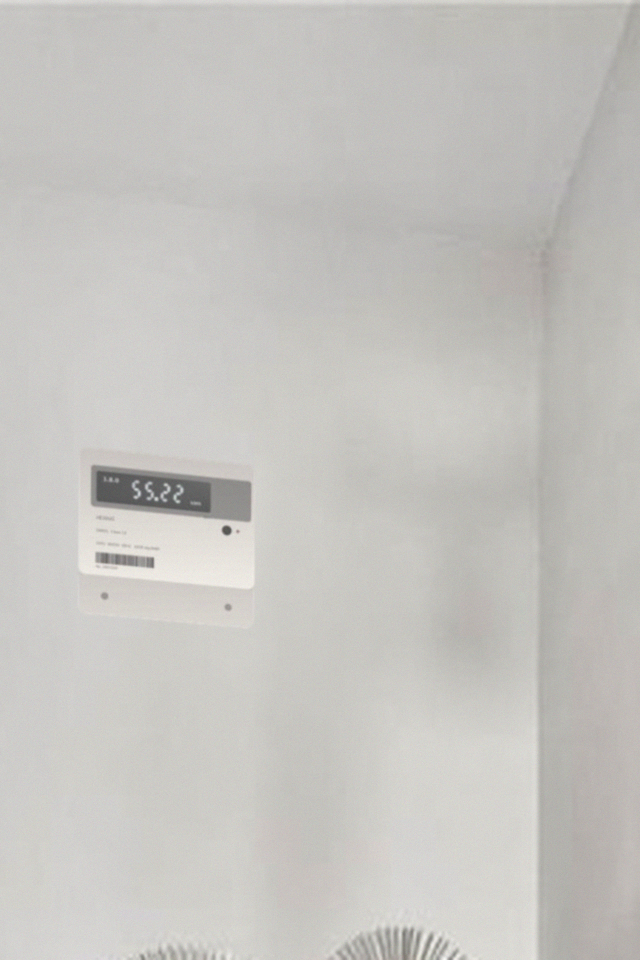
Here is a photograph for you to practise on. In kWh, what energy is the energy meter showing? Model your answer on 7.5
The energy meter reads 55.22
